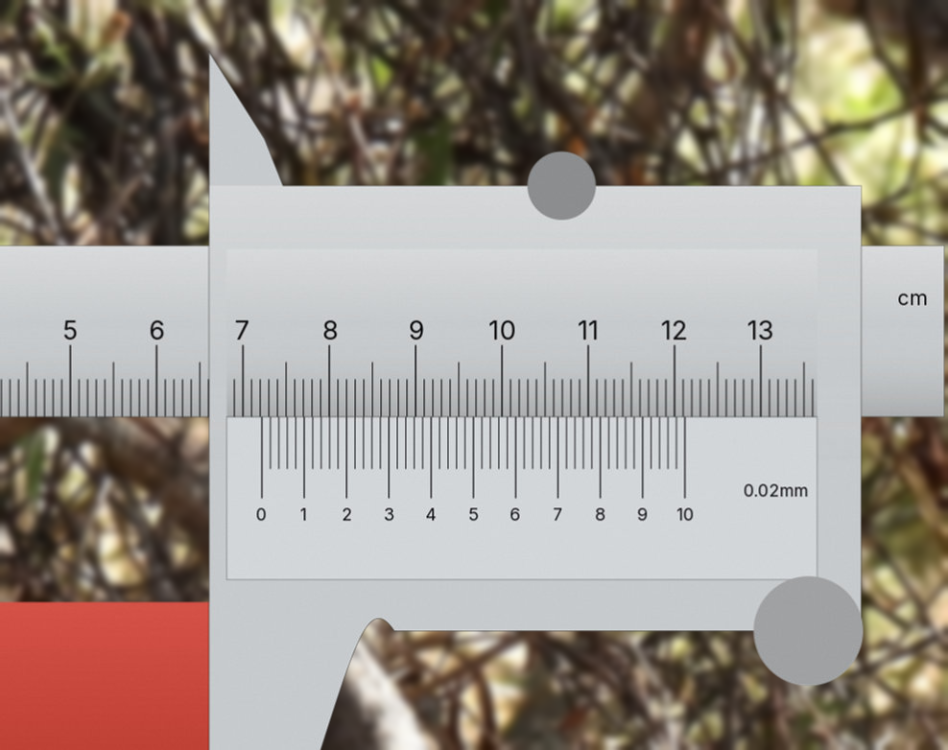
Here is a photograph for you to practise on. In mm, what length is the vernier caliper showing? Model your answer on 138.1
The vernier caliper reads 72.2
